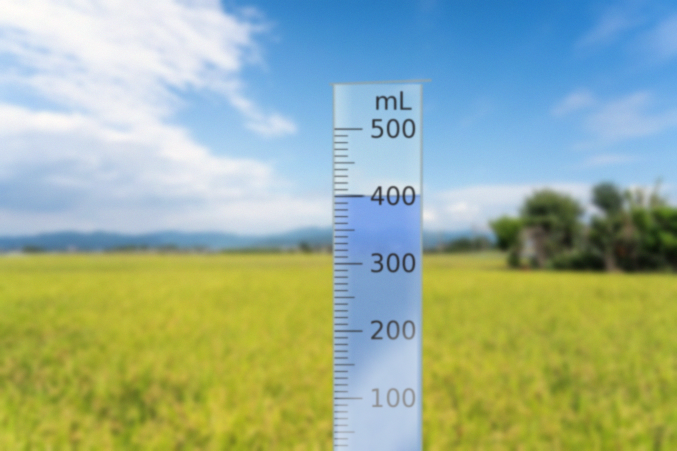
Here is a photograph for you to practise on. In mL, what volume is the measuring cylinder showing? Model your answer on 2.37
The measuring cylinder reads 400
